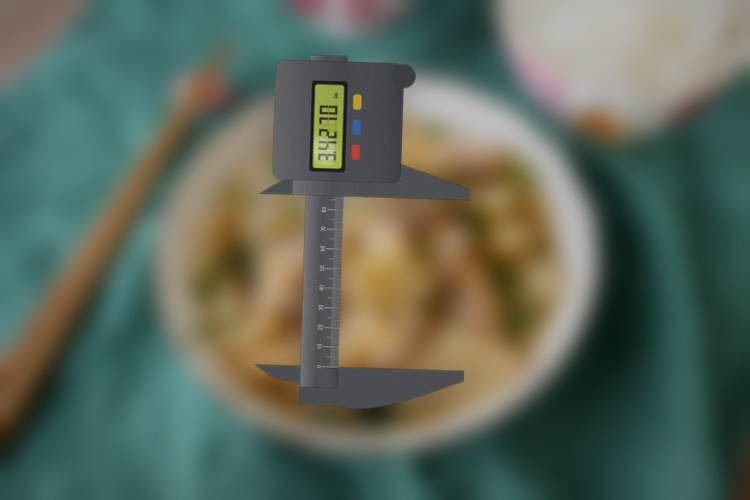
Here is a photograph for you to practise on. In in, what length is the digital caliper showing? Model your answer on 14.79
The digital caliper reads 3.4270
